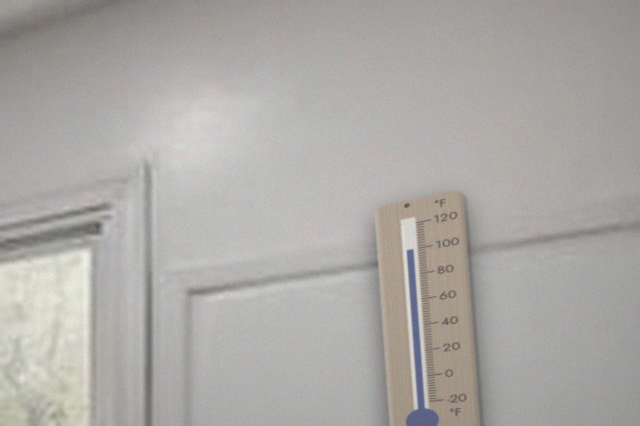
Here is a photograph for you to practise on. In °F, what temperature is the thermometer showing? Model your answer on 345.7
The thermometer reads 100
